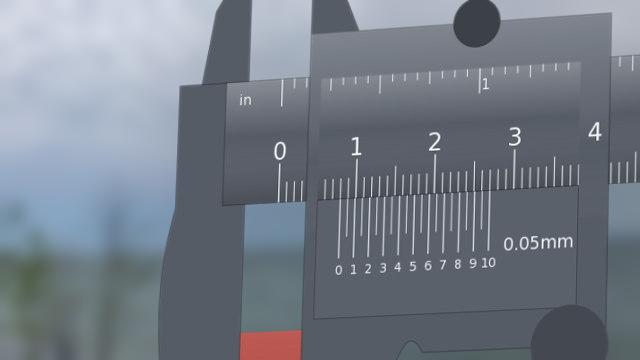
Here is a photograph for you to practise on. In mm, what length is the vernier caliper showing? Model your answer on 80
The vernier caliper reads 8.0
